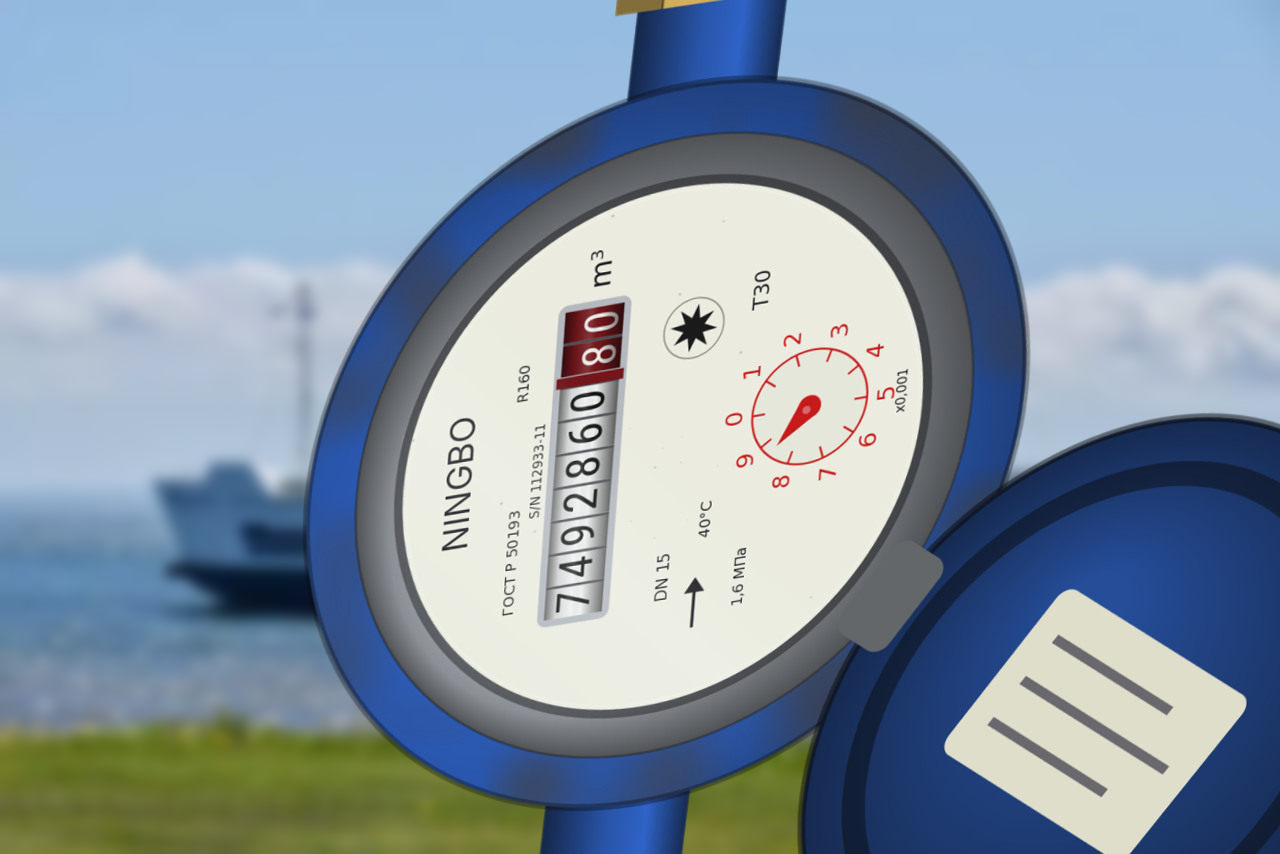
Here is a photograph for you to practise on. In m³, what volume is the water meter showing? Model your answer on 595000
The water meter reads 7492860.798
